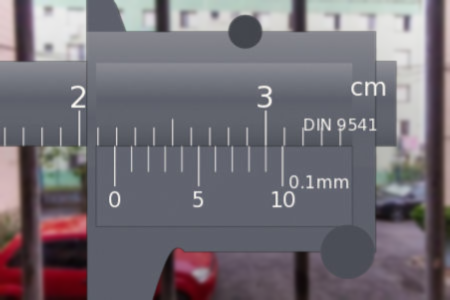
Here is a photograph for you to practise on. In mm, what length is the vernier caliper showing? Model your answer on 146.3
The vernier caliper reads 21.9
